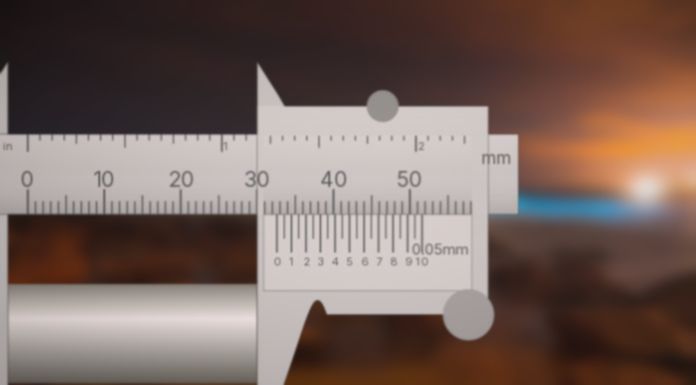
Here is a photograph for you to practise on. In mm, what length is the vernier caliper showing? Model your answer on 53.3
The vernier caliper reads 32.6
